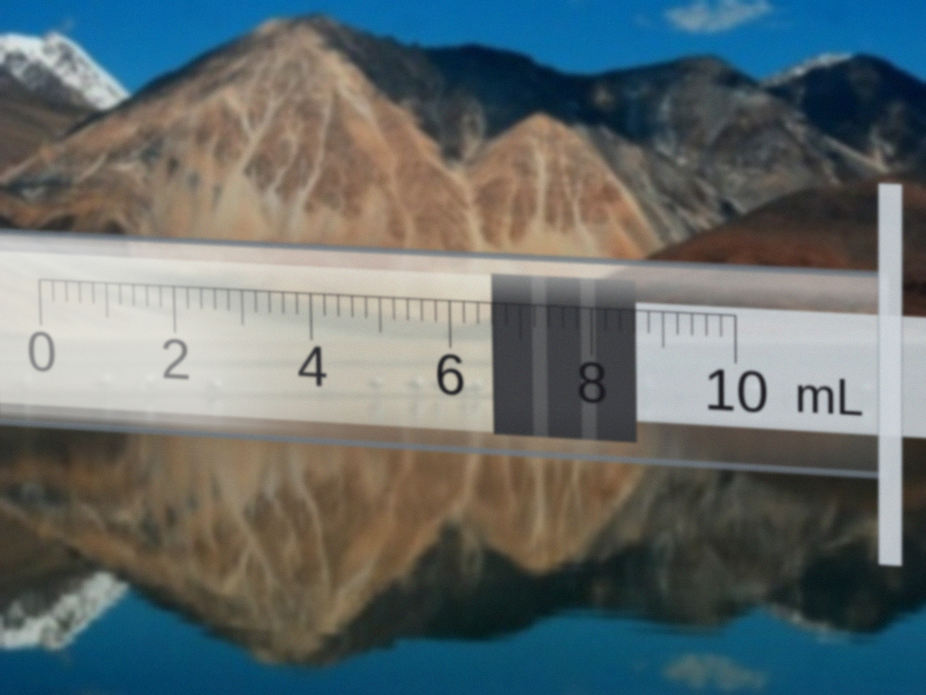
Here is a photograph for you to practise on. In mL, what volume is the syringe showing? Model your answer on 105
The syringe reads 6.6
